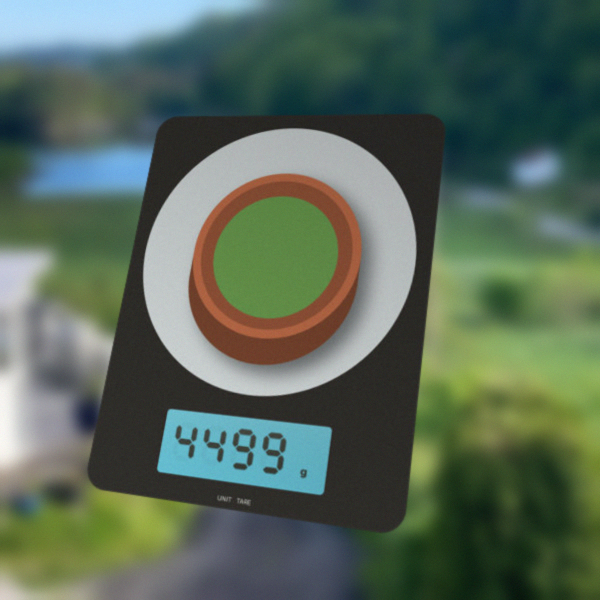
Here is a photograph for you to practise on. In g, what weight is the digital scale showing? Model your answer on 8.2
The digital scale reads 4499
